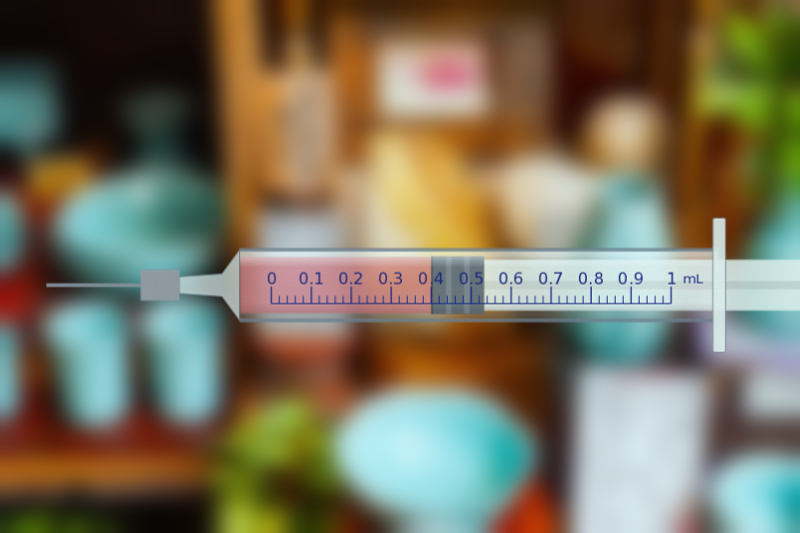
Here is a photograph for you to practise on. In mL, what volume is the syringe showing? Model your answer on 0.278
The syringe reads 0.4
